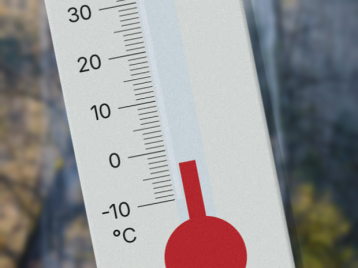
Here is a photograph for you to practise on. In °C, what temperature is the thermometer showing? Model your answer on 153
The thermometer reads -3
